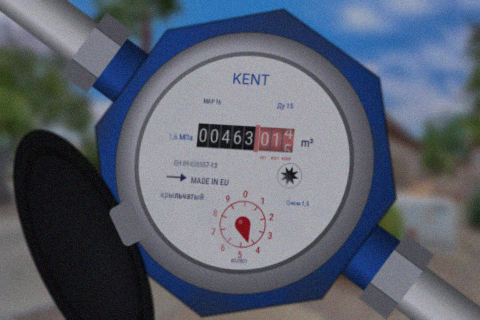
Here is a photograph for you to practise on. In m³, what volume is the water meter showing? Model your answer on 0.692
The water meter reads 463.0144
